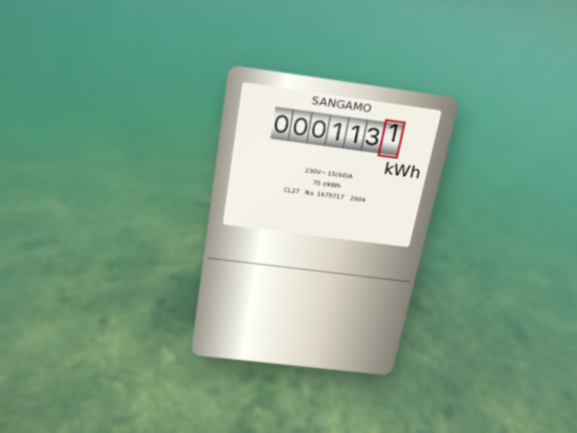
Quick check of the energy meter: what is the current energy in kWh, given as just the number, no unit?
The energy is 113.1
